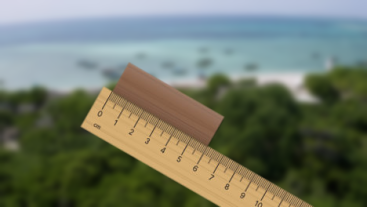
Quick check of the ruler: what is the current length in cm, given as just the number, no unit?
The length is 6
